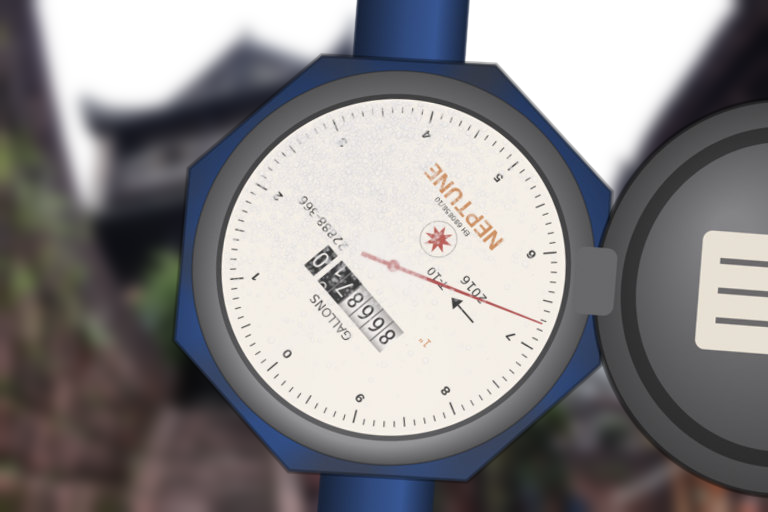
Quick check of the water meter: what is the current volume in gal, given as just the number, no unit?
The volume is 8668706.7
